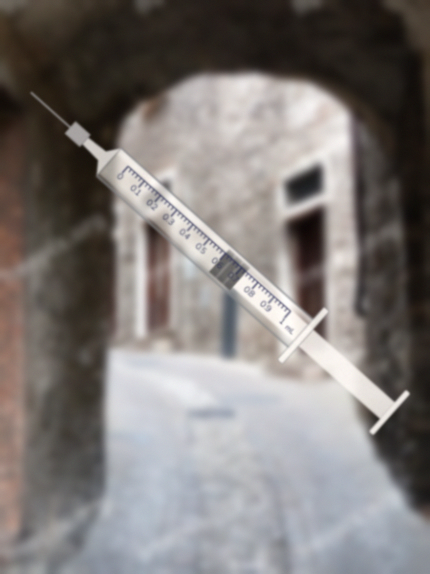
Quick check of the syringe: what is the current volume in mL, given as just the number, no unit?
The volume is 0.6
